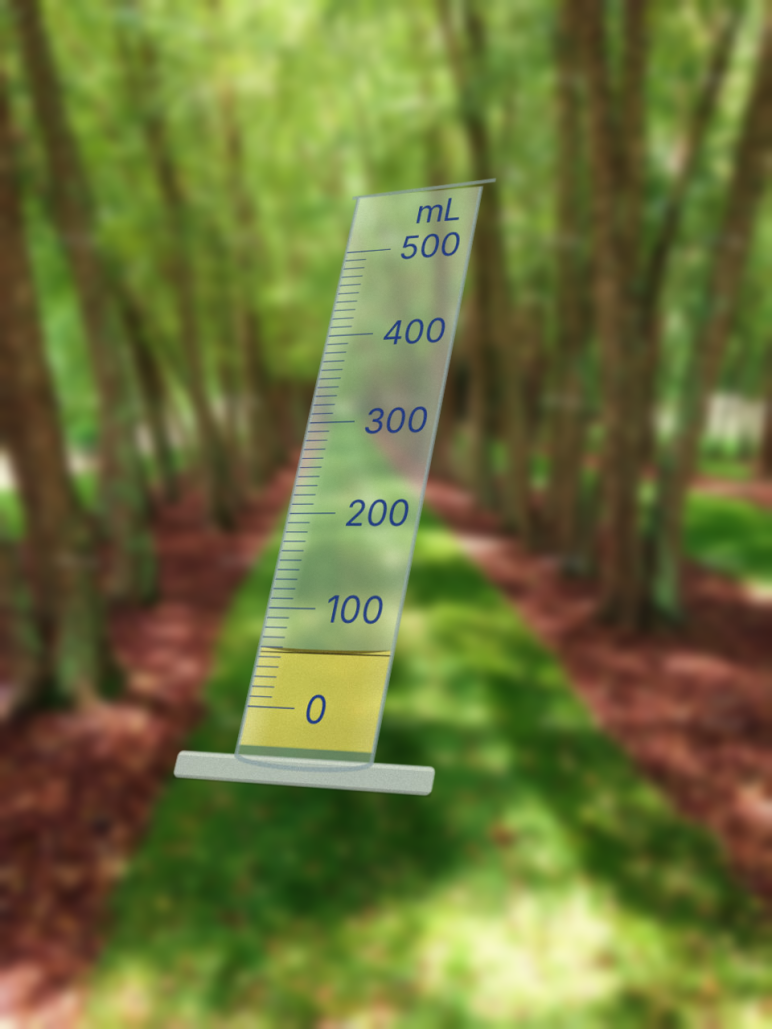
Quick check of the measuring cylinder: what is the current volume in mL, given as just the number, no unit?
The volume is 55
